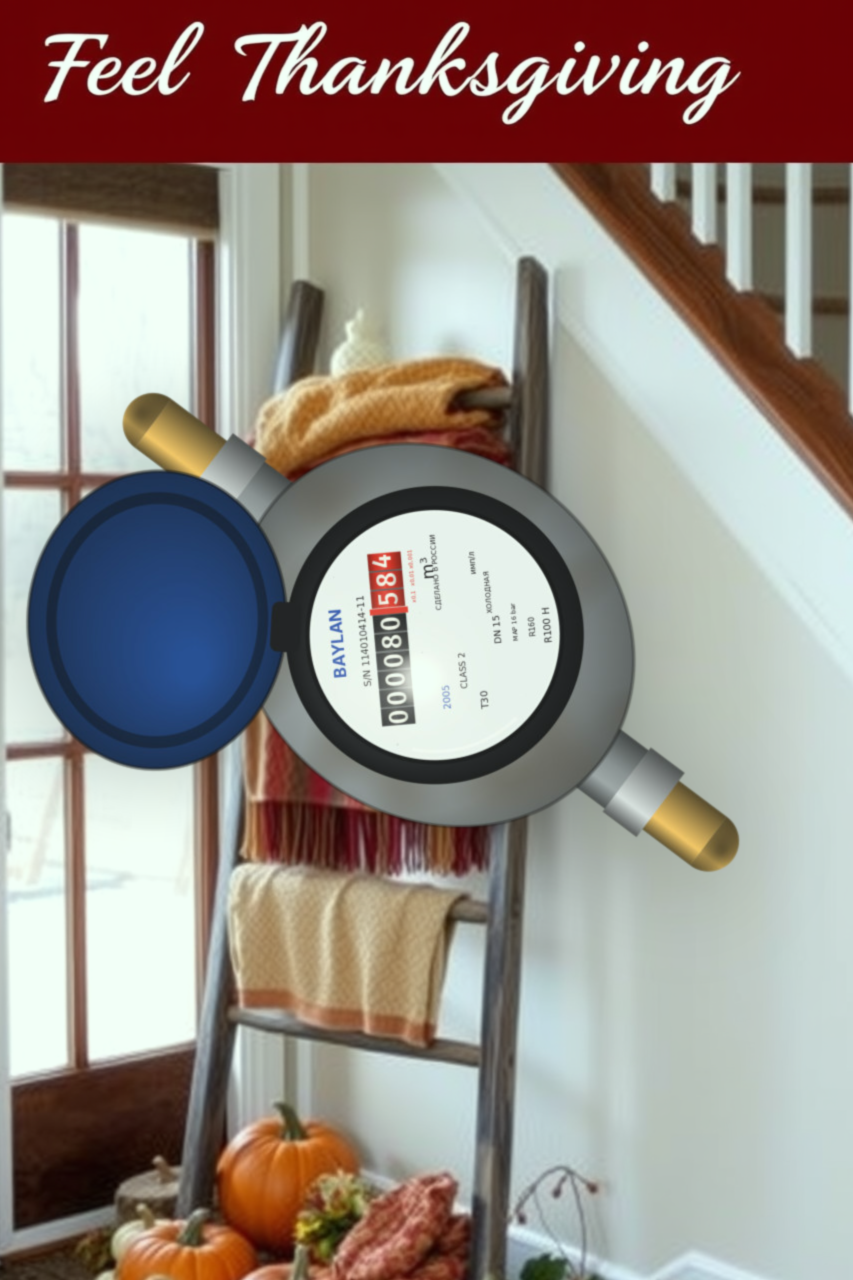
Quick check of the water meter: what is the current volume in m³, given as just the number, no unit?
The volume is 80.584
